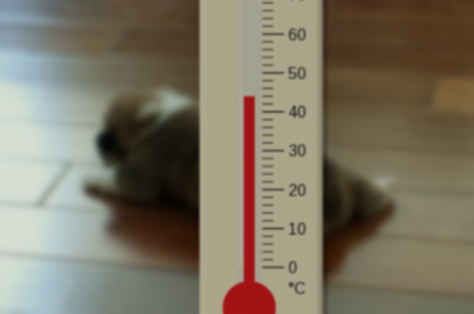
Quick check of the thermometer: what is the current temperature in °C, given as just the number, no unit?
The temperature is 44
